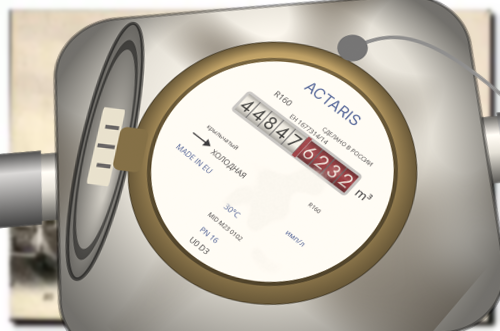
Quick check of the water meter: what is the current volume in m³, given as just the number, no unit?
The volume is 44847.6232
